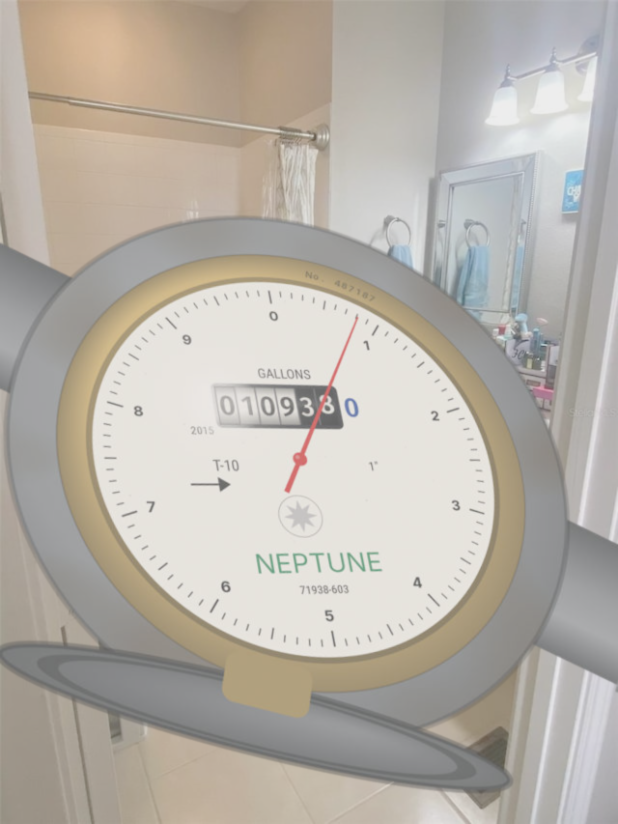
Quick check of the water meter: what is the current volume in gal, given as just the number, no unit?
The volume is 109380.8
